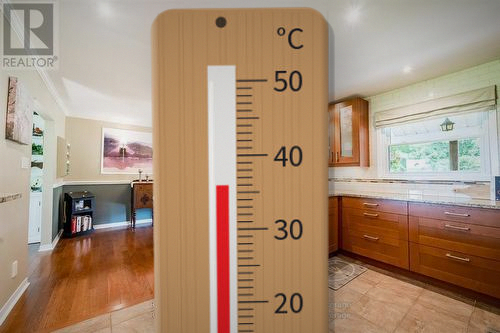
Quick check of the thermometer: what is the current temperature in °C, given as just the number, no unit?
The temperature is 36
